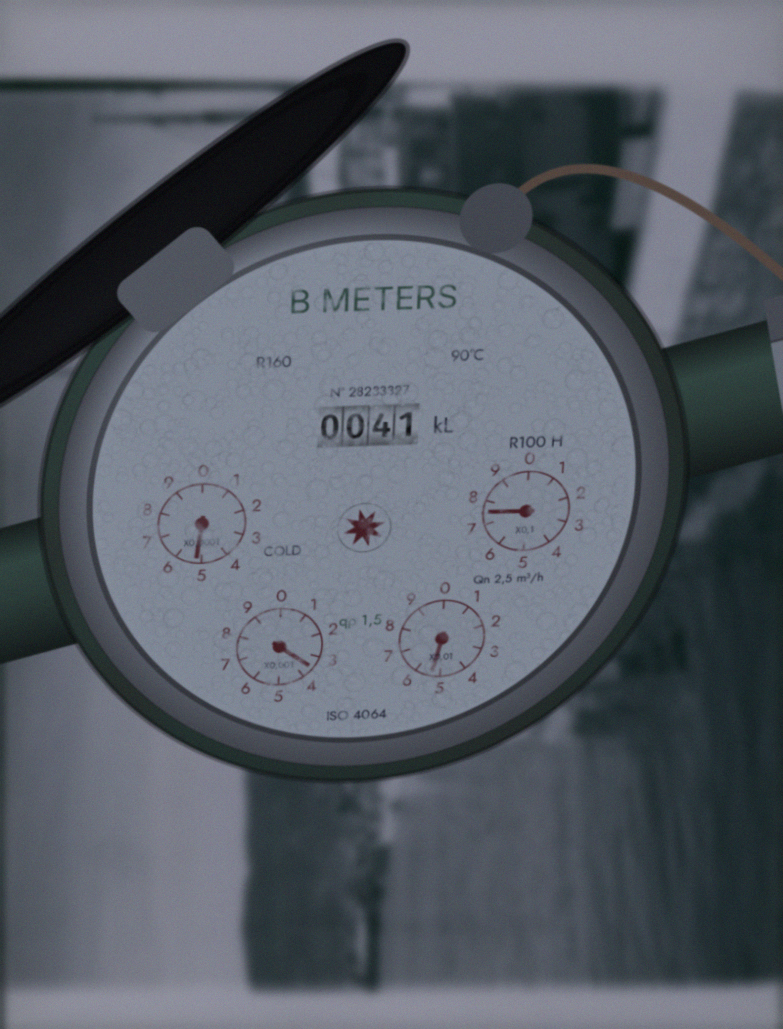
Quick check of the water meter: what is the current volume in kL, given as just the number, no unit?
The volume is 41.7535
